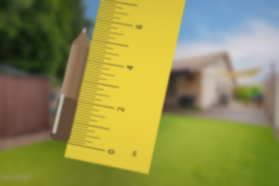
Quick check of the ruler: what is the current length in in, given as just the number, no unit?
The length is 5.5
